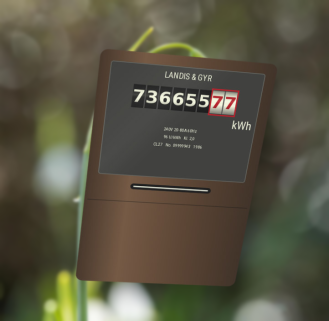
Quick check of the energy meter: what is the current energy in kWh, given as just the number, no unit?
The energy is 736655.77
